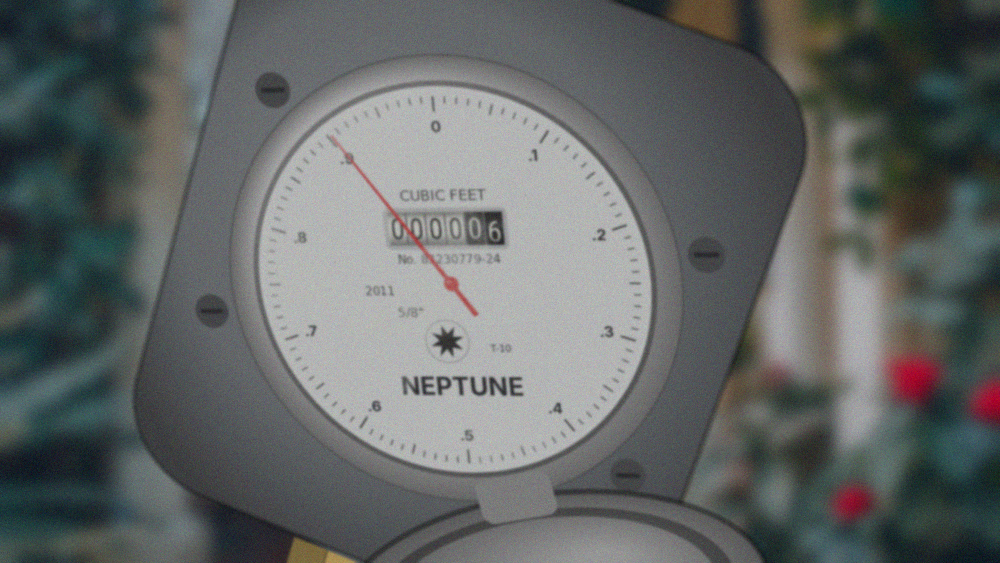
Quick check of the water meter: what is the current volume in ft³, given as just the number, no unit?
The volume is 5.90
